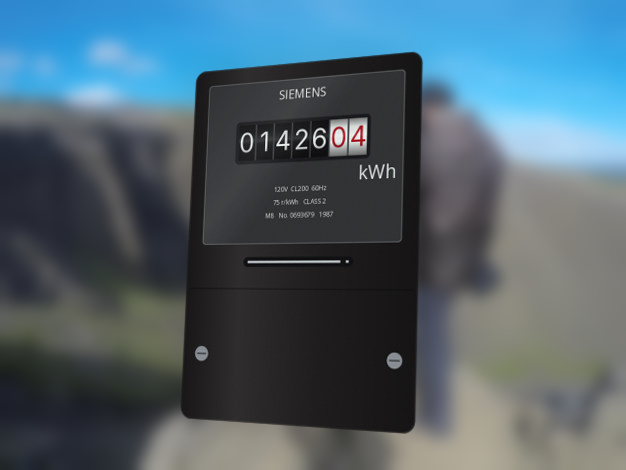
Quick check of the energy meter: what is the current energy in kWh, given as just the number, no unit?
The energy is 1426.04
